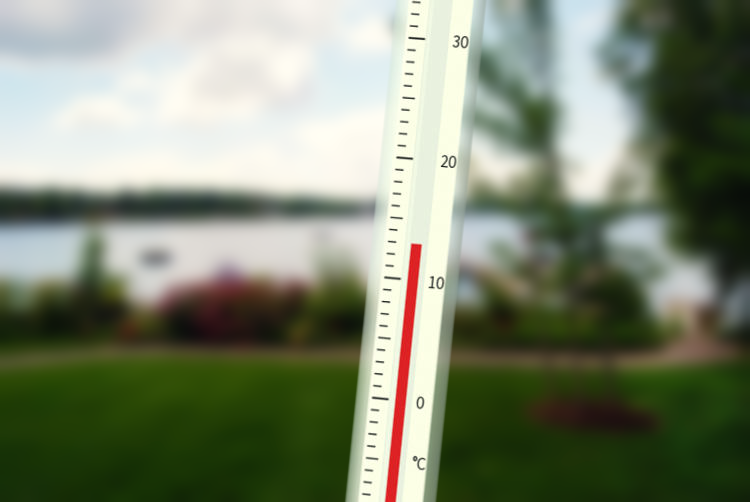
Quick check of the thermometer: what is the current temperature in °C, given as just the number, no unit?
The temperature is 13
